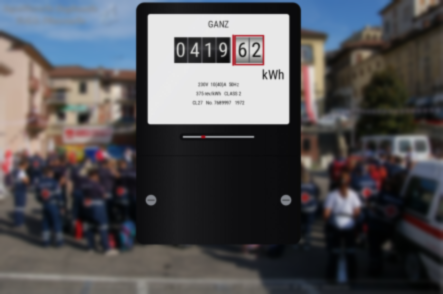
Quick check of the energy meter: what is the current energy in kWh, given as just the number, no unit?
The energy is 419.62
